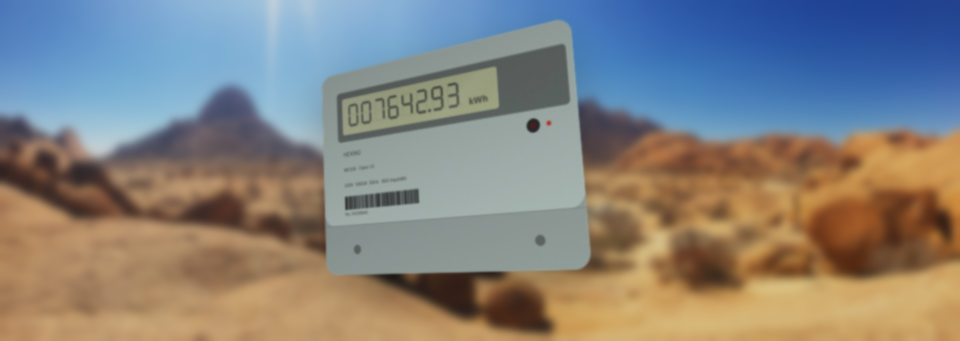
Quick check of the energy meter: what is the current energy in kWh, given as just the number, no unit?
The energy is 7642.93
